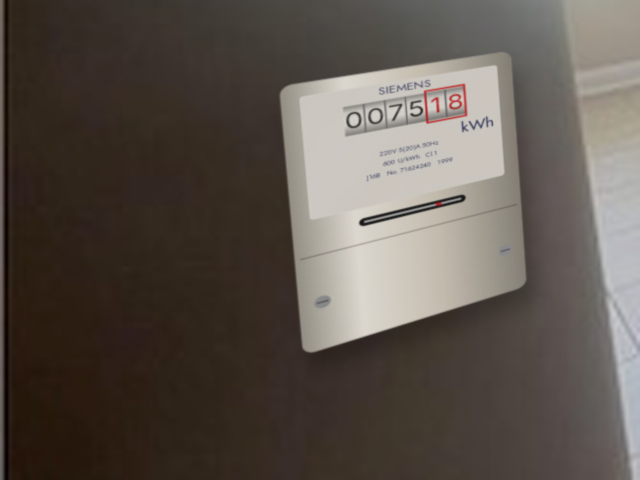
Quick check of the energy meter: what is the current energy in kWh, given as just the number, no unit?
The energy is 75.18
